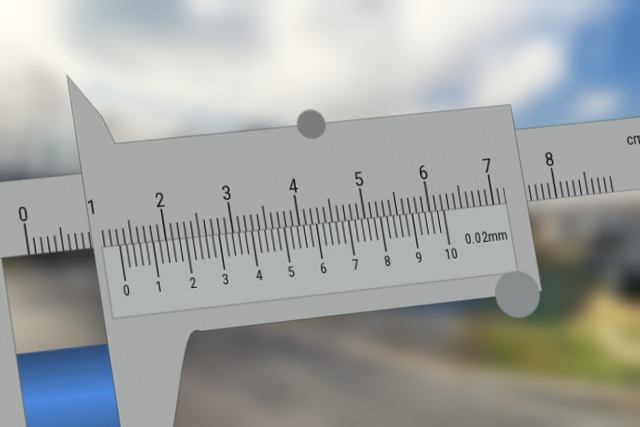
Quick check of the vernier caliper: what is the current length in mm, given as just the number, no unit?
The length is 13.2
